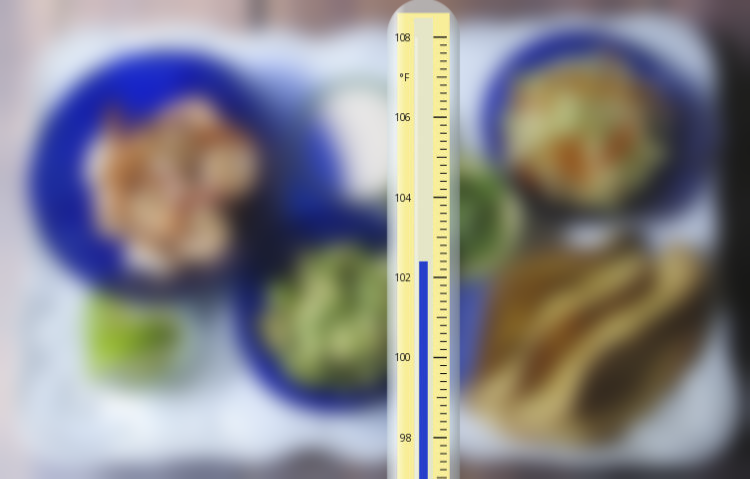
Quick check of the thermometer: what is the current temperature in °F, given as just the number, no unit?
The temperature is 102.4
